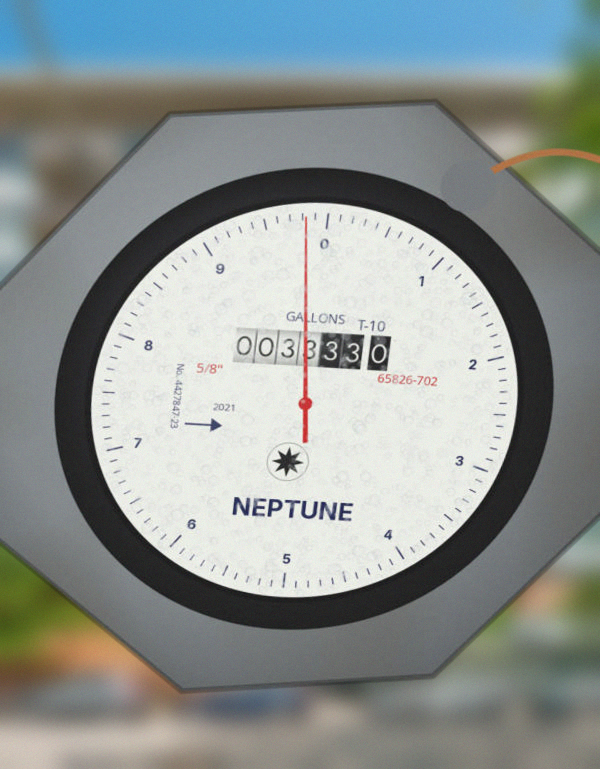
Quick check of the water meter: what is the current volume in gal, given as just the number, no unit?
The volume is 33329.8
